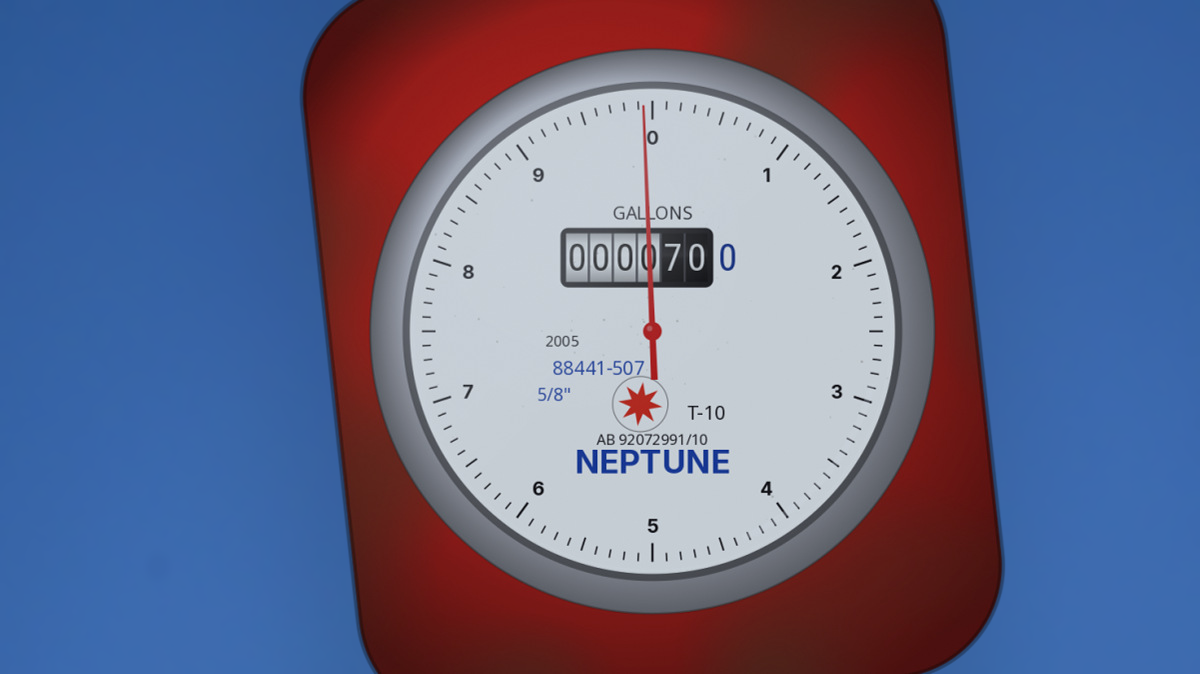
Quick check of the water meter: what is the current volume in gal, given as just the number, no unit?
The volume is 699.9
